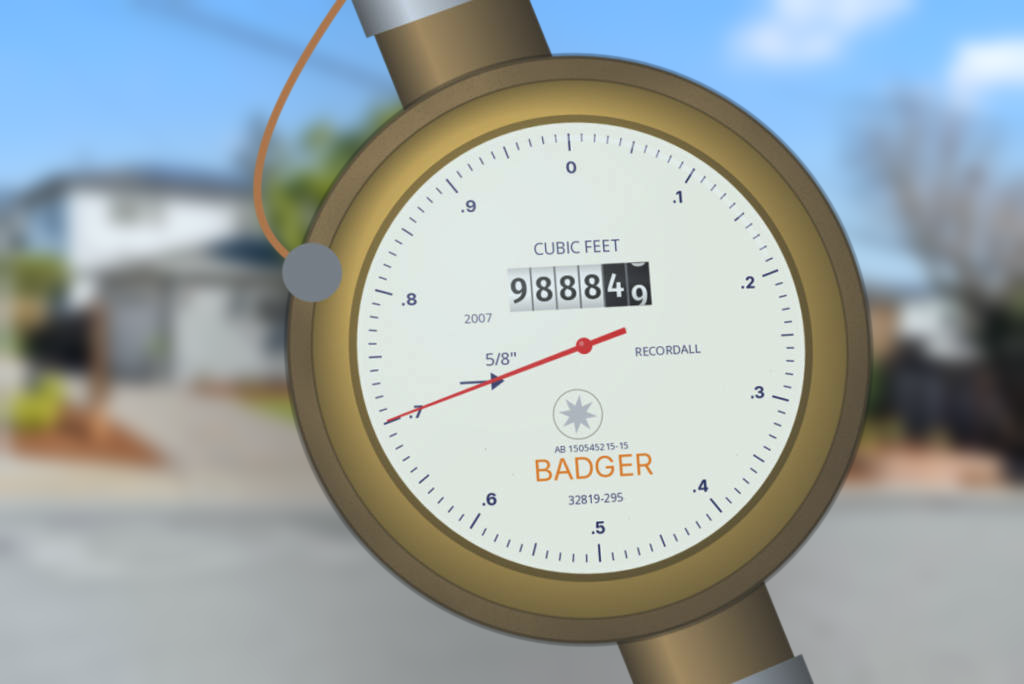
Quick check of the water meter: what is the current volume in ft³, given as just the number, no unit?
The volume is 988848.70
